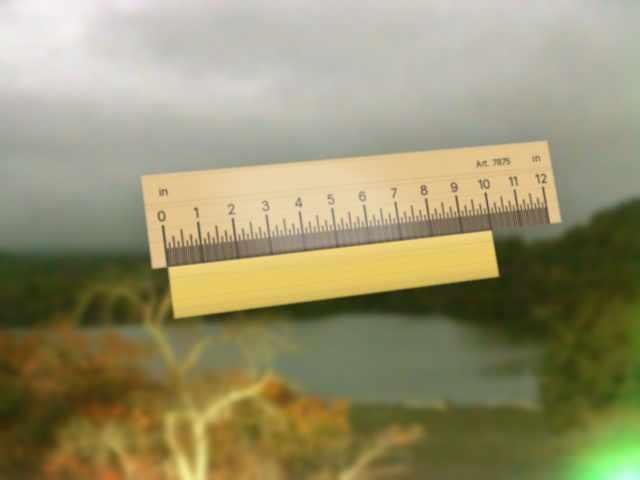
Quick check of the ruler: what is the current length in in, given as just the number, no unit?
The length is 10
